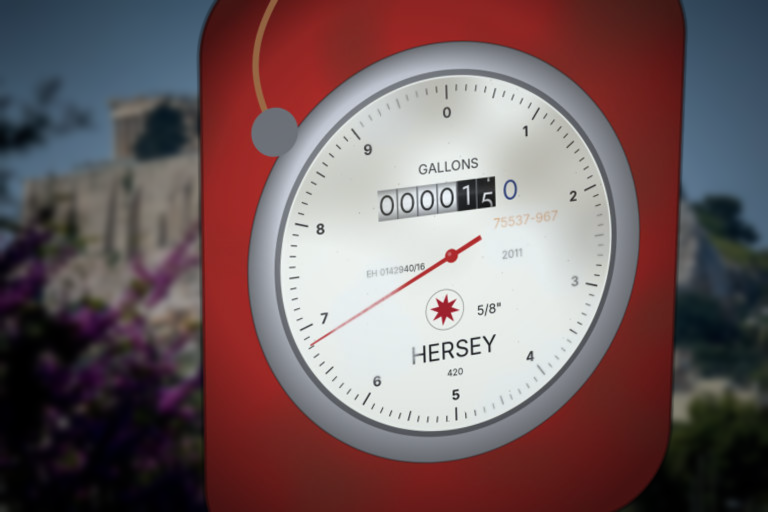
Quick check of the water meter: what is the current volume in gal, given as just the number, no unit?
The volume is 146.8
